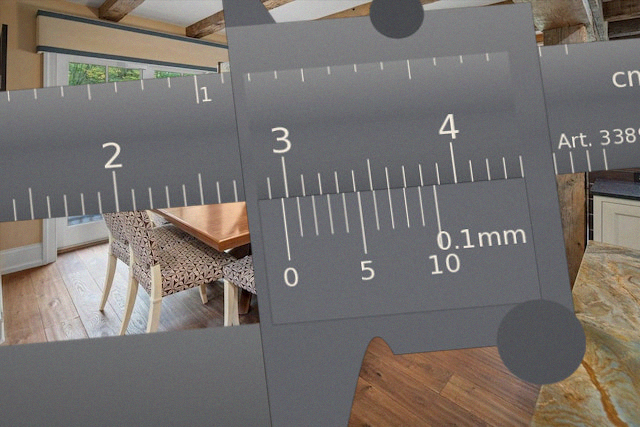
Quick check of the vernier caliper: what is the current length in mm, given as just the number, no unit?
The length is 29.7
